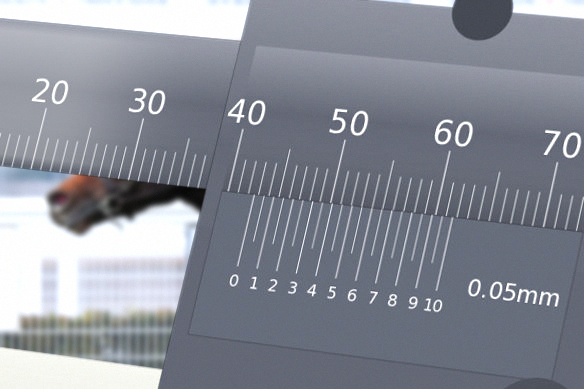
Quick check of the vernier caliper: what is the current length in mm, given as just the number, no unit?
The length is 42.6
